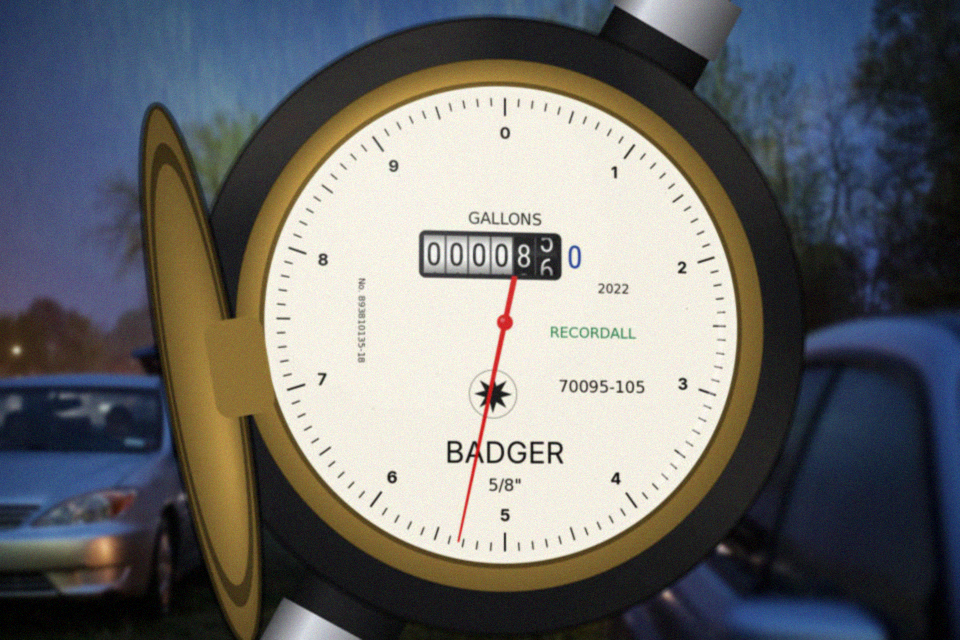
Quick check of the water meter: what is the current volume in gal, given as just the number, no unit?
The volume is 855.3
